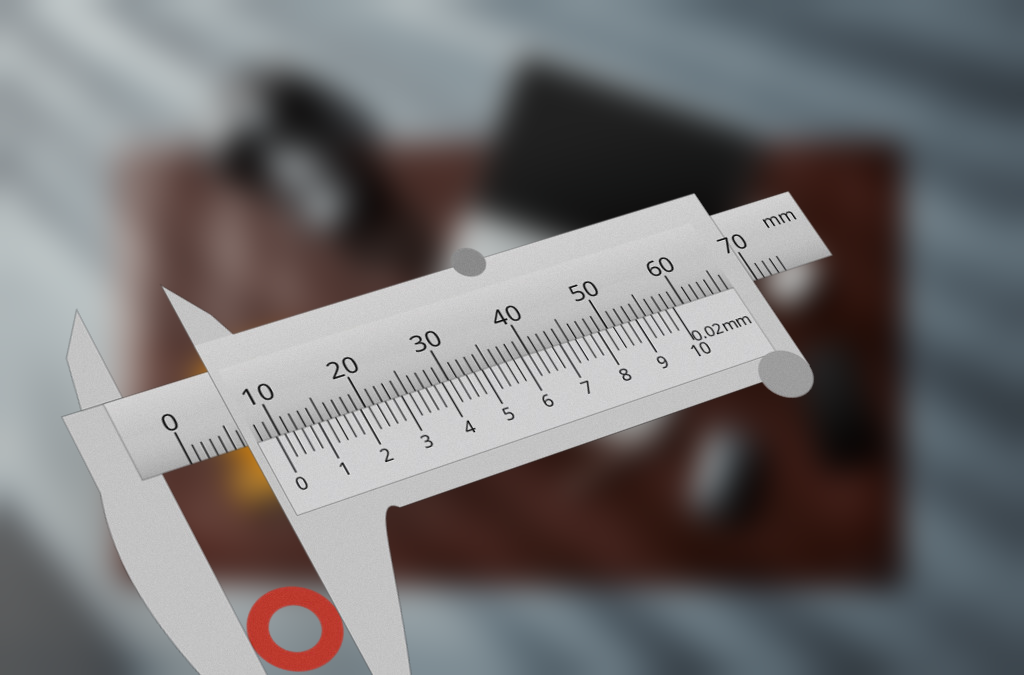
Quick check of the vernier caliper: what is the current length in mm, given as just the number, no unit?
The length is 9.6
